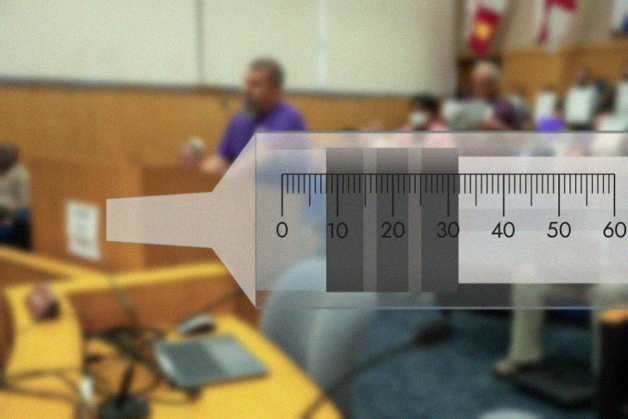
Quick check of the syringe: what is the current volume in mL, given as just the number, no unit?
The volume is 8
